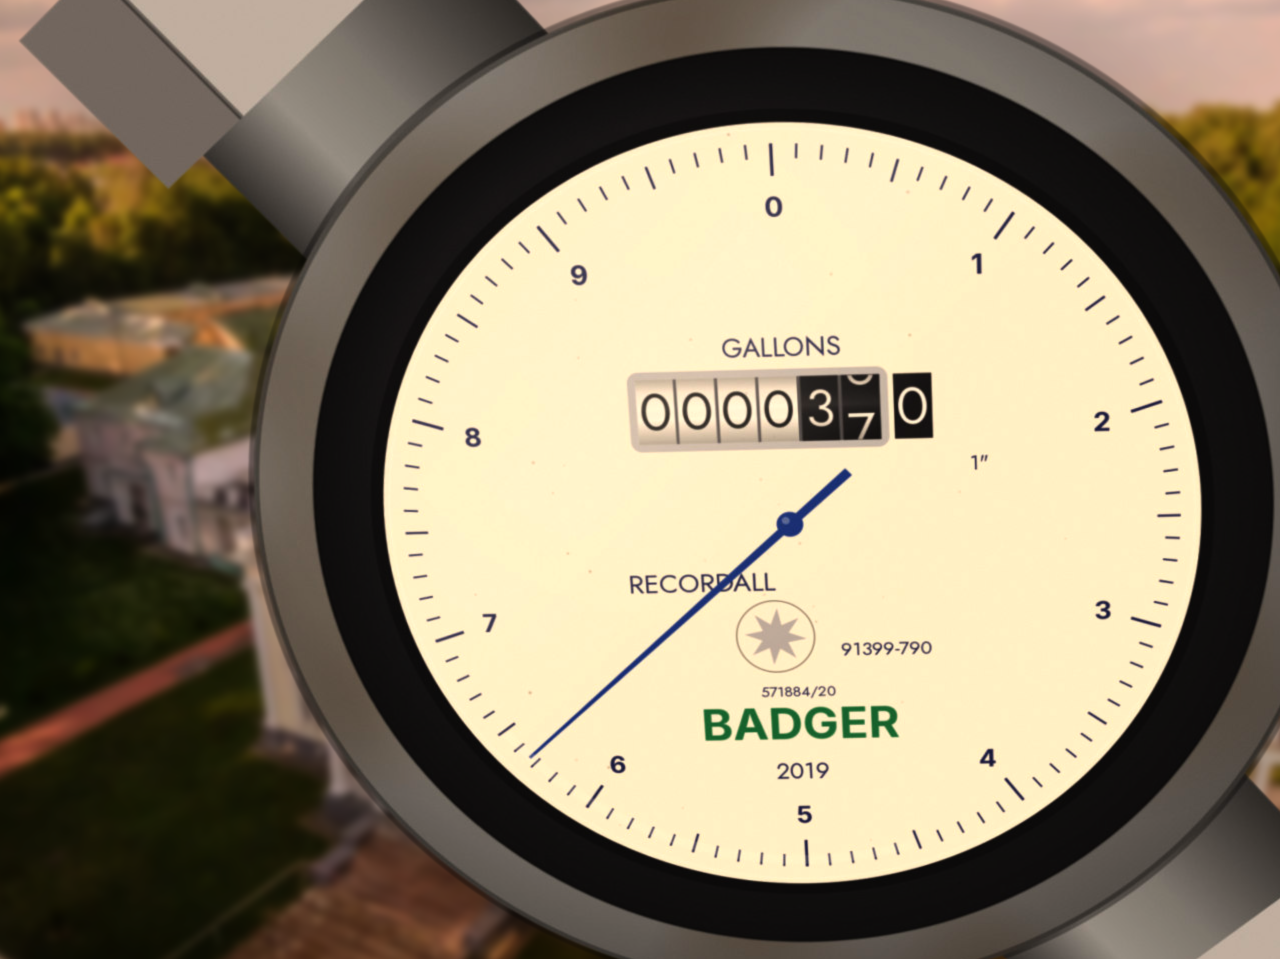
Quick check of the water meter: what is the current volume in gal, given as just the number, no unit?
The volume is 366.3
